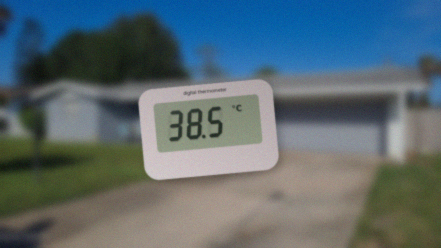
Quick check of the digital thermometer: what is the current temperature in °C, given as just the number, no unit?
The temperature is 38.5
